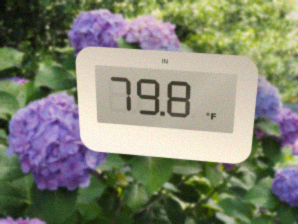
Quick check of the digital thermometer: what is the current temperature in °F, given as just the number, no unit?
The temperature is 79.8
